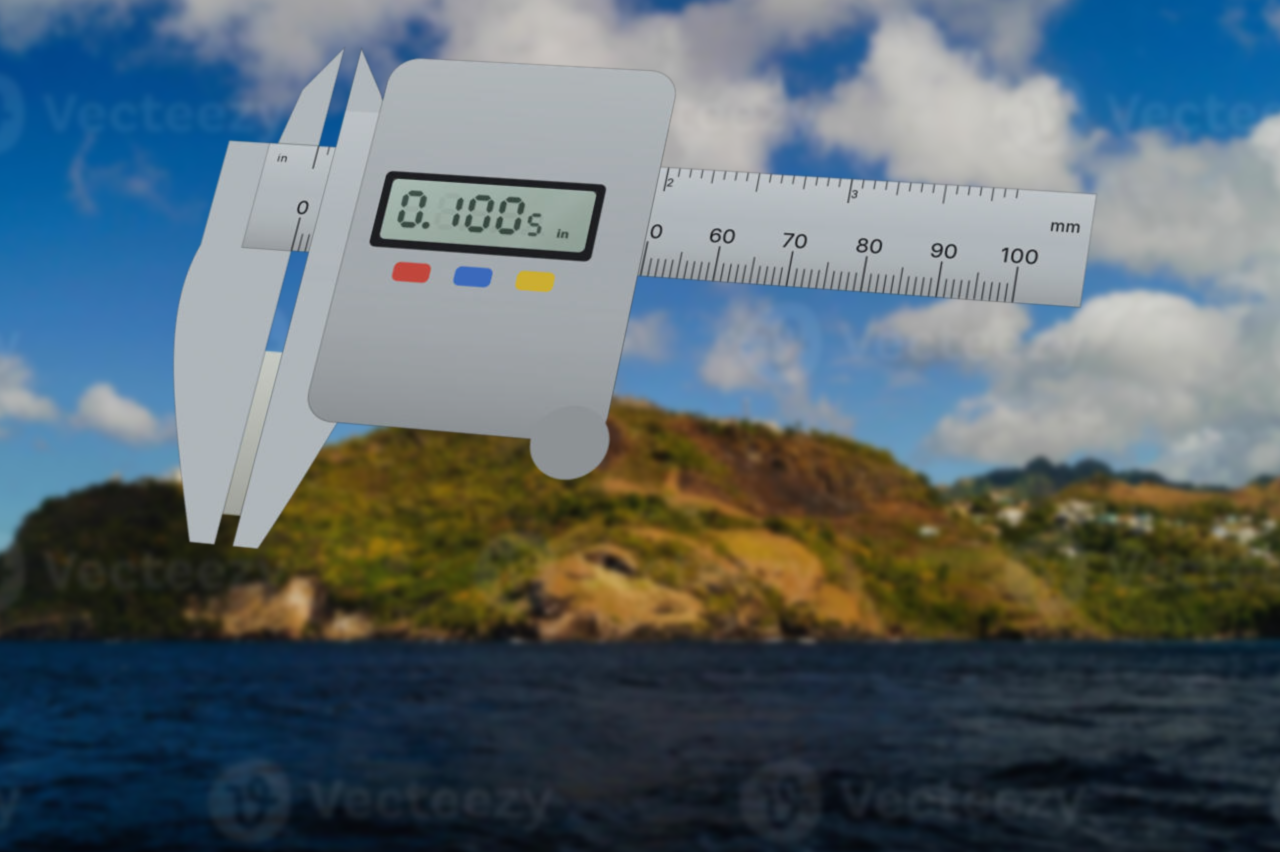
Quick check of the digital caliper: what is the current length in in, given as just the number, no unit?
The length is 0.1005
